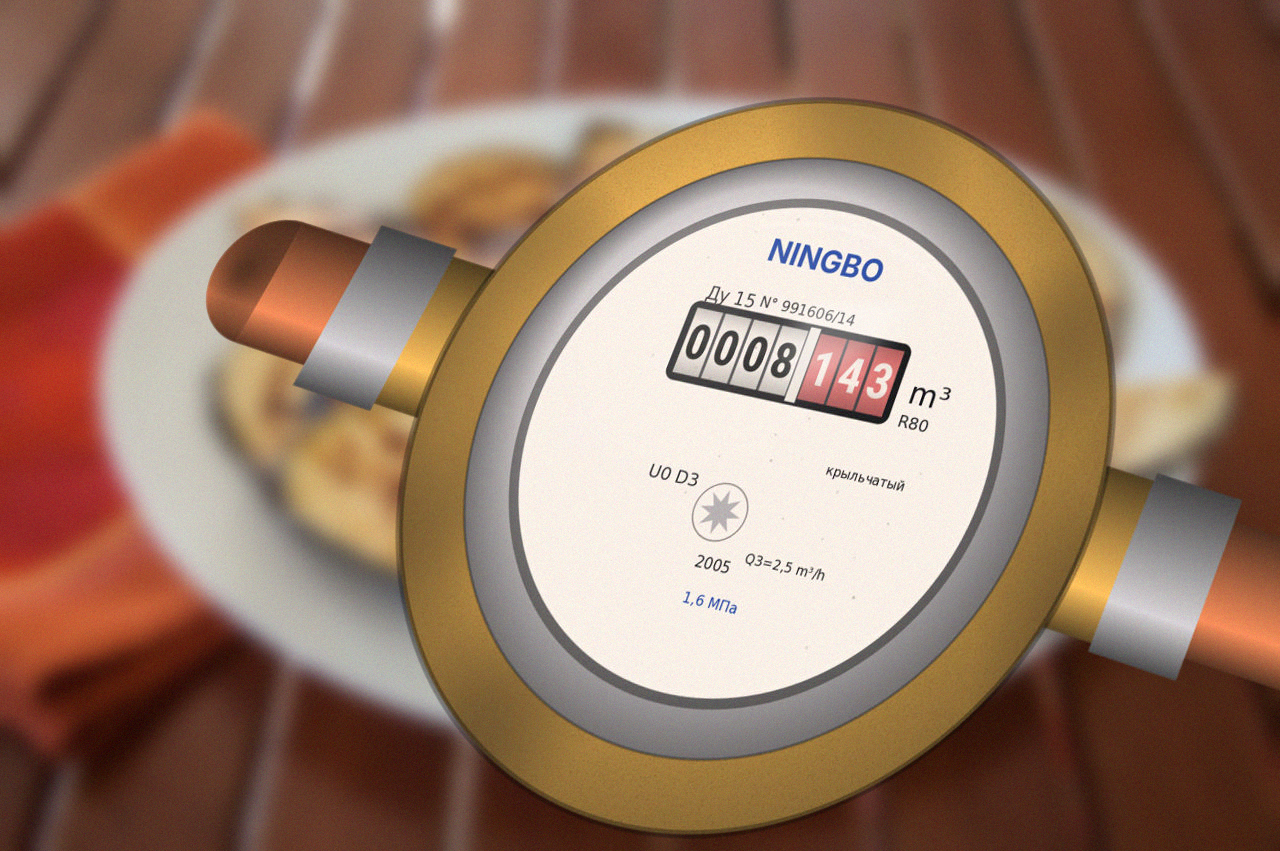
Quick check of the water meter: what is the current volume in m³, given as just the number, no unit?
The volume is 8.143
